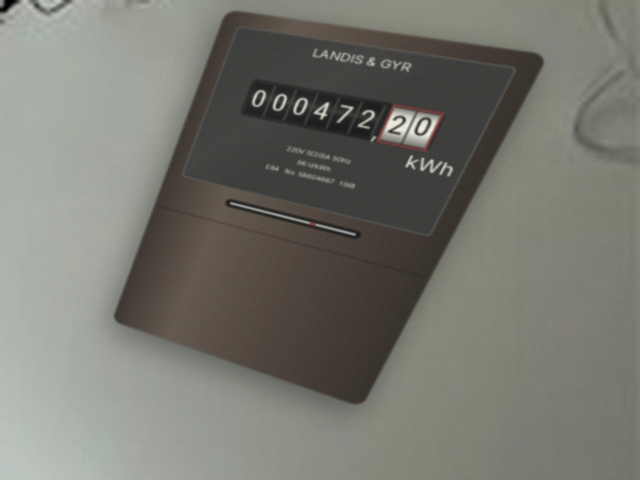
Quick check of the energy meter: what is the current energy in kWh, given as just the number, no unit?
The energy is 472.20
